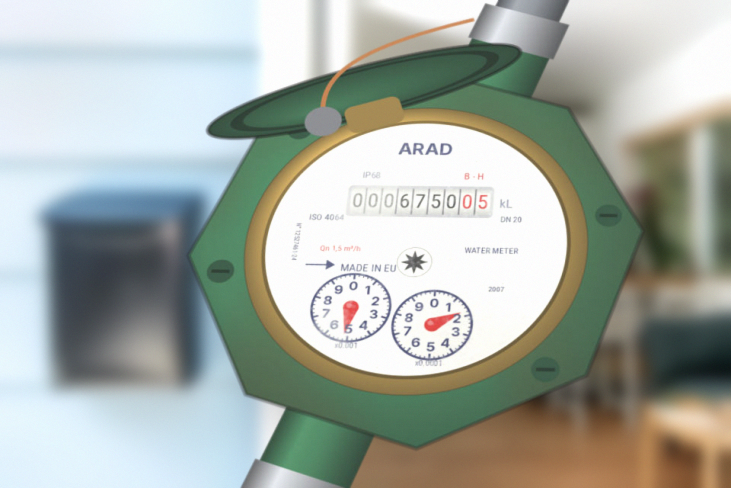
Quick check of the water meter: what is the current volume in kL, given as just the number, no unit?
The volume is 6750.0551
